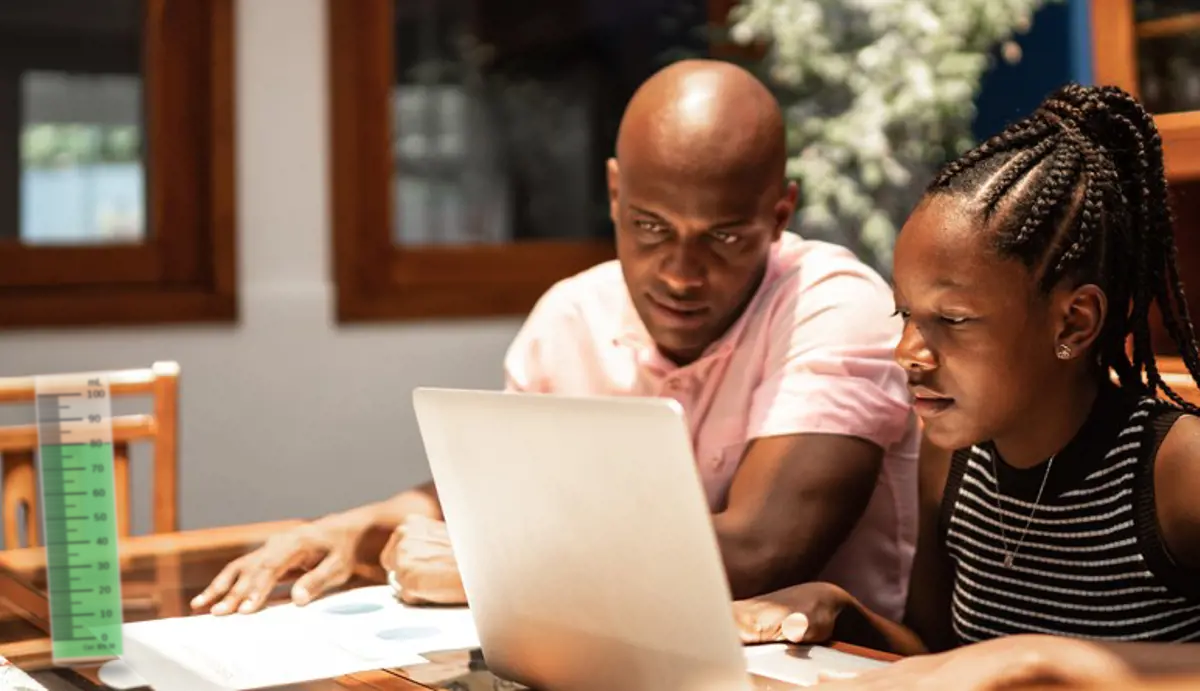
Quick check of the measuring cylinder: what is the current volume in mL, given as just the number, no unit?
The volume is 80
